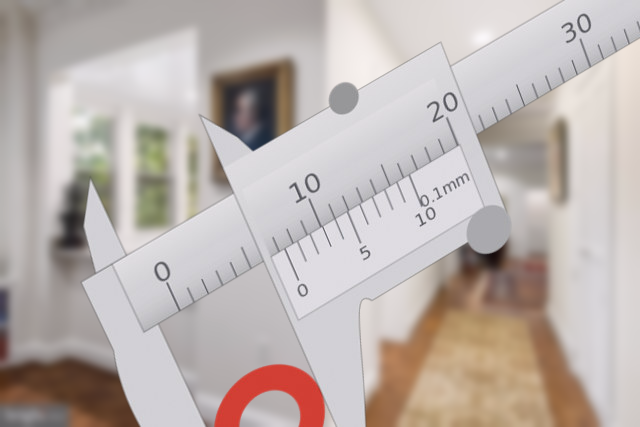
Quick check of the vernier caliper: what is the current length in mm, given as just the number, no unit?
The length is 7.4
